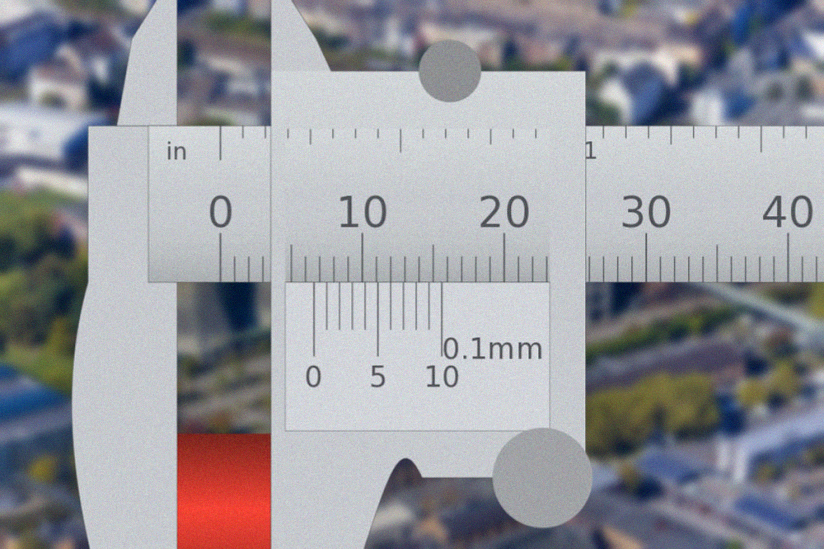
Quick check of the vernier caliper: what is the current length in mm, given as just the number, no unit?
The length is 6.6
